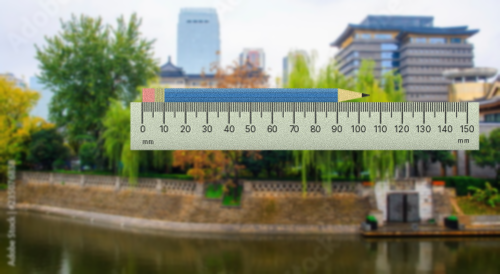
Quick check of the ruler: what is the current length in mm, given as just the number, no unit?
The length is 105
